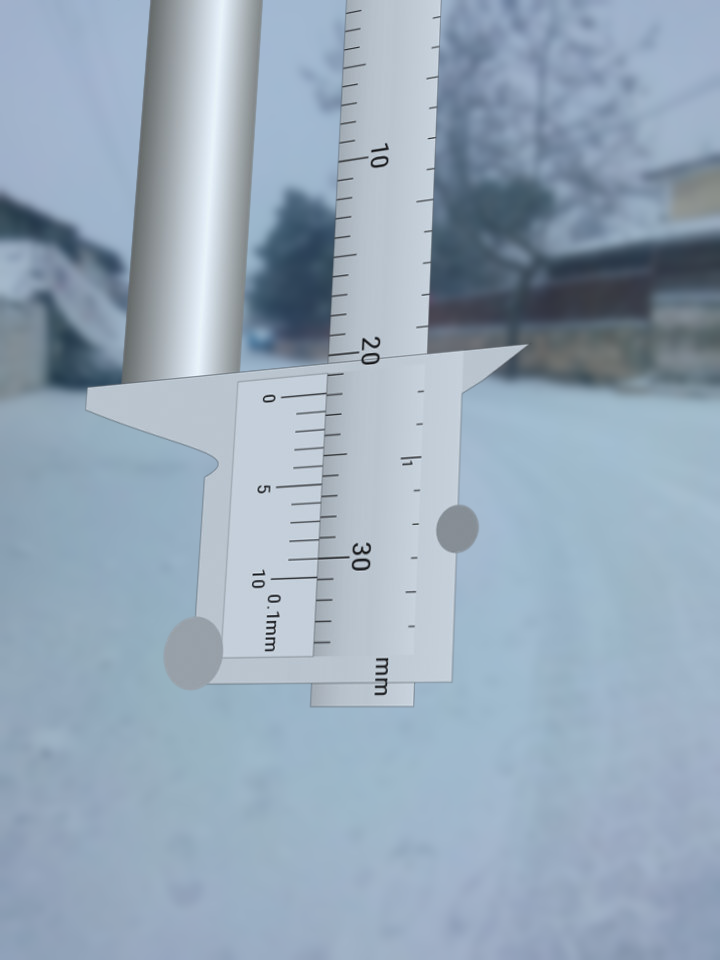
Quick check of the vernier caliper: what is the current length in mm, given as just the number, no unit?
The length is 21.9
